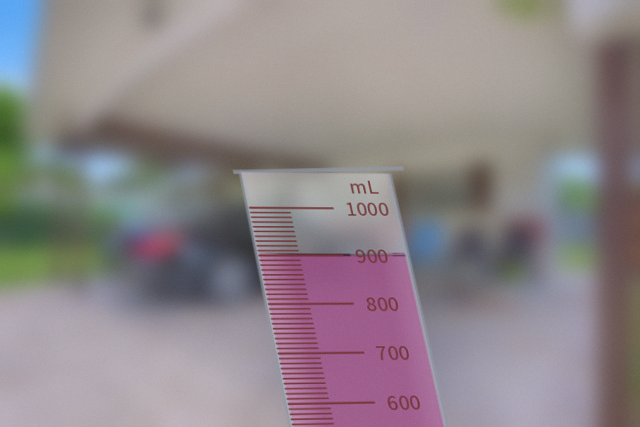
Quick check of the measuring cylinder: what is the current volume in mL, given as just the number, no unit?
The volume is 900
